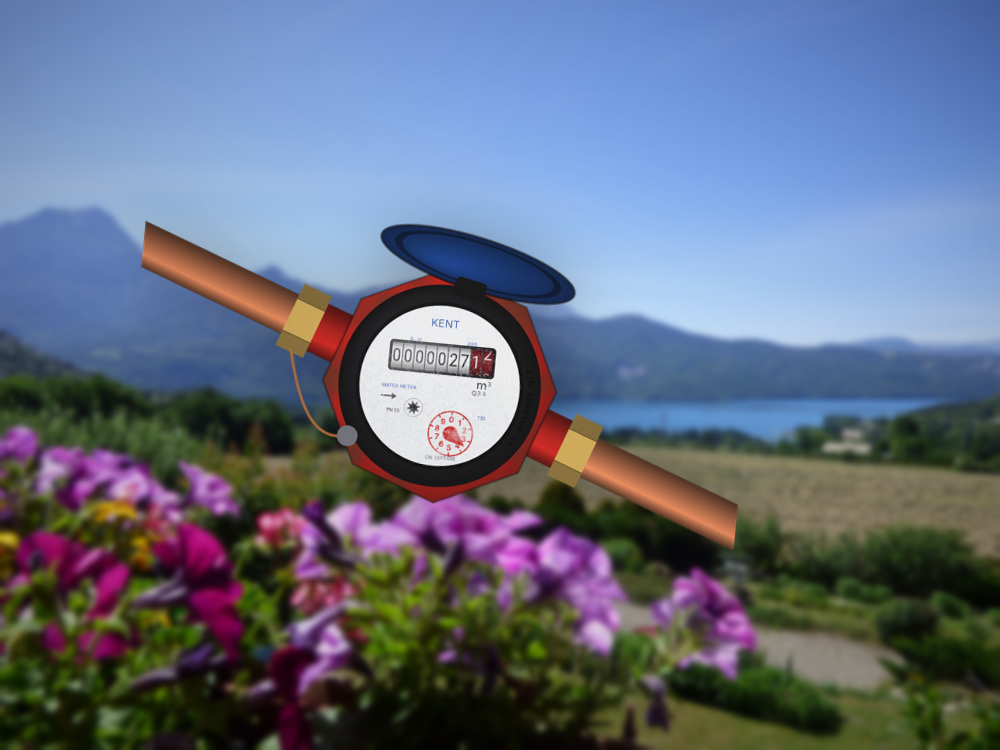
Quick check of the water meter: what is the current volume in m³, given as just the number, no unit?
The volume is 27.123
